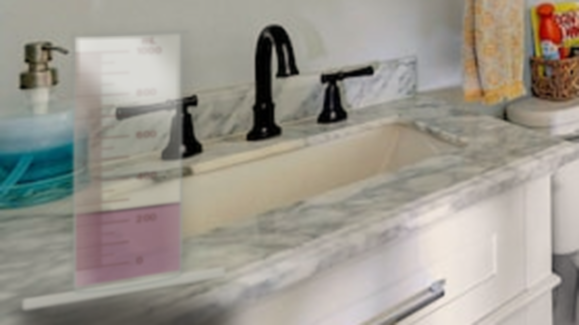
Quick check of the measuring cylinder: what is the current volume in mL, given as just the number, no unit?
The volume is 250
